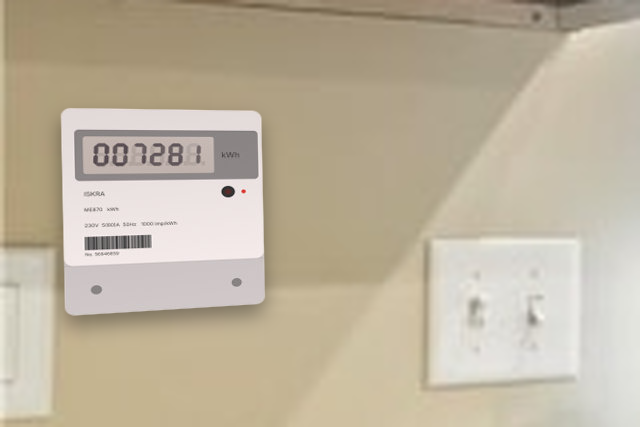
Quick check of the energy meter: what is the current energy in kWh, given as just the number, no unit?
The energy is 7281
